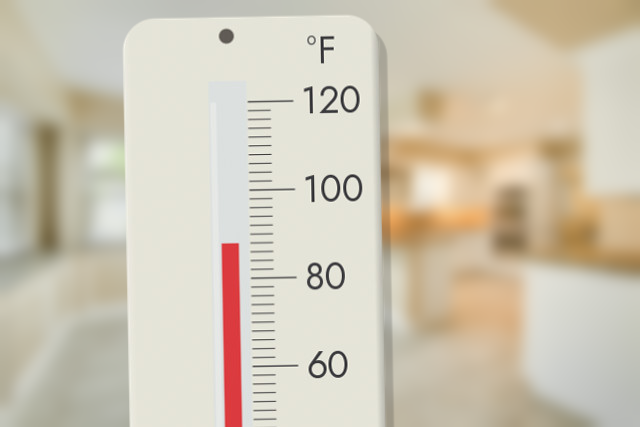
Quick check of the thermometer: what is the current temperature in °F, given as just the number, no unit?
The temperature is 88
